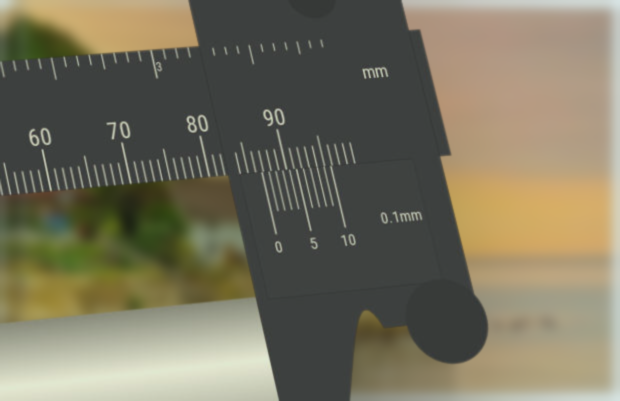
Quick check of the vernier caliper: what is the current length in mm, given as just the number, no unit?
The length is 86.8
